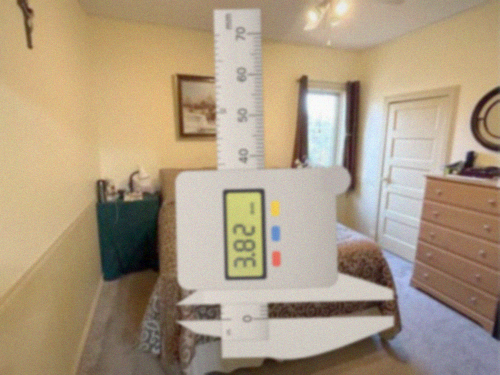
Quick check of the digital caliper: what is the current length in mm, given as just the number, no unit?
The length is 3.82
